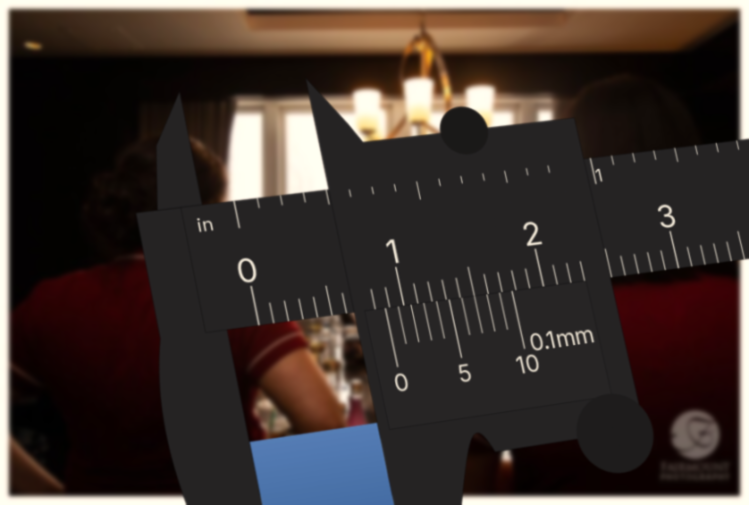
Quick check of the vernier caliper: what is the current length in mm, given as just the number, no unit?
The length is 8.7
